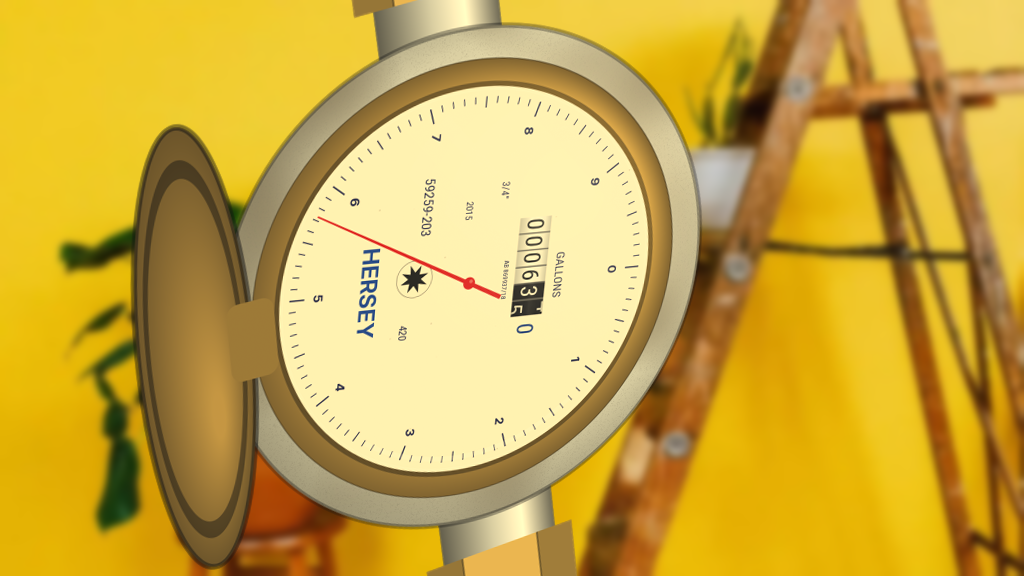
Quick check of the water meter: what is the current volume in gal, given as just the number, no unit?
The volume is 6345.7
